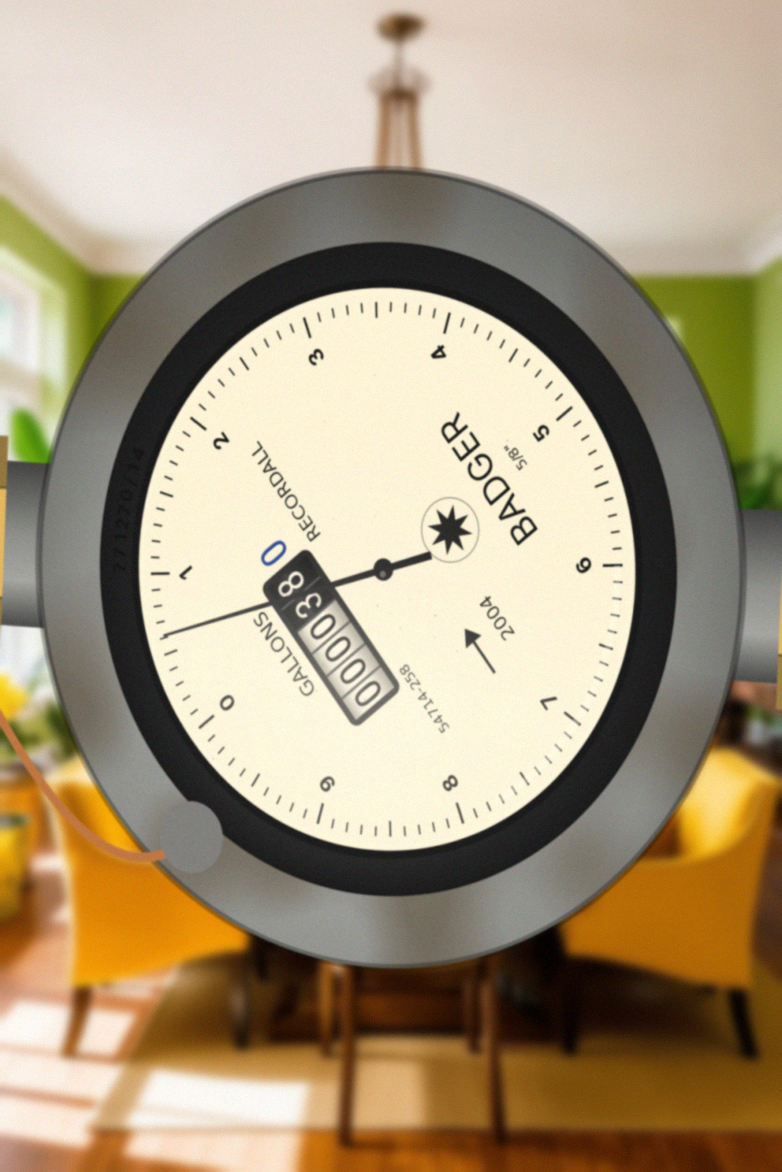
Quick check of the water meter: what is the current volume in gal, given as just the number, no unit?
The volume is 380.6
